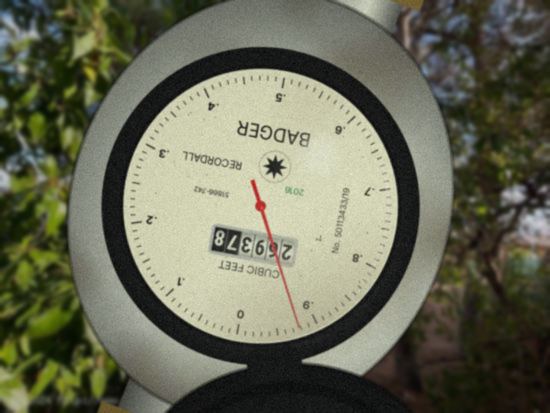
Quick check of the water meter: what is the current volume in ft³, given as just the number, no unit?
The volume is 269377.92
